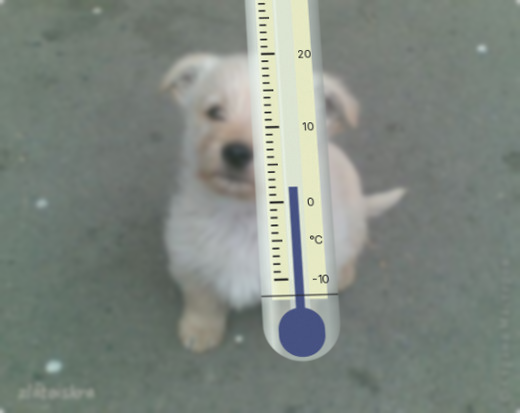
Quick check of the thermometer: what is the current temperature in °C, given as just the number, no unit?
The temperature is 2
